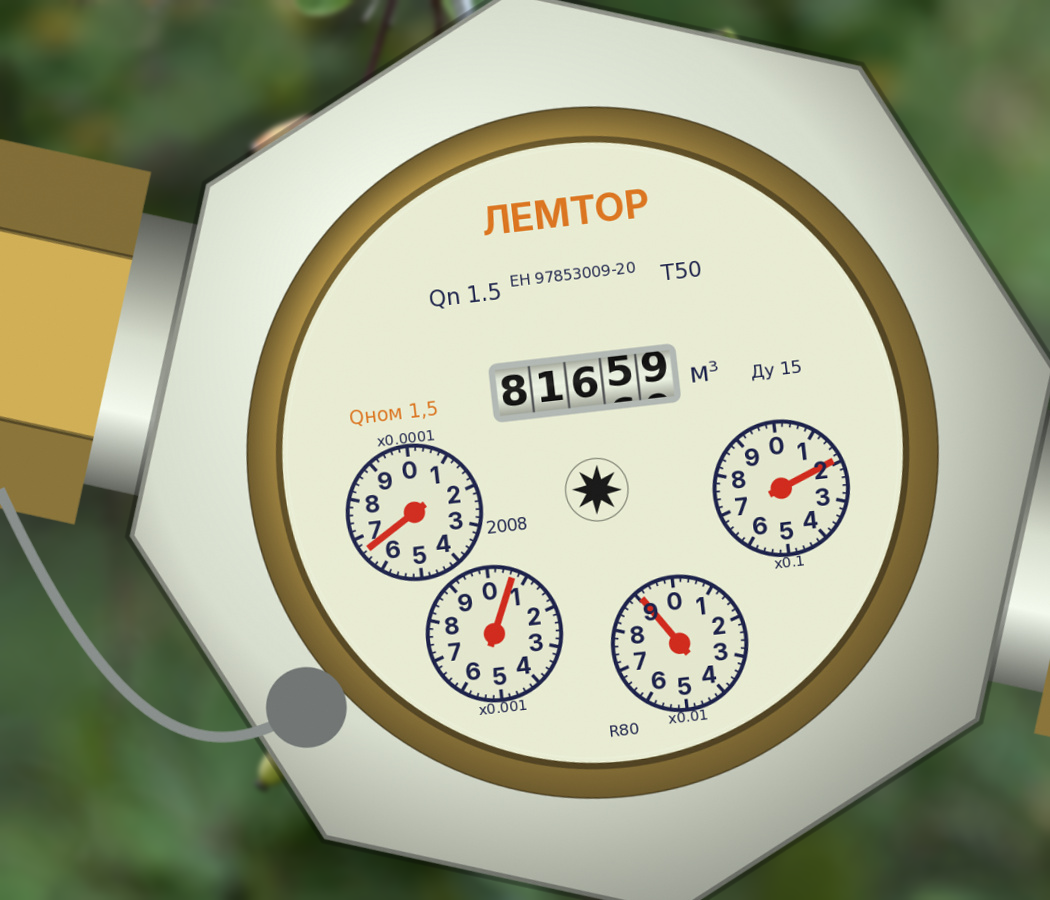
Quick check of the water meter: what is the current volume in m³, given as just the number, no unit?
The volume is 81659.1906
